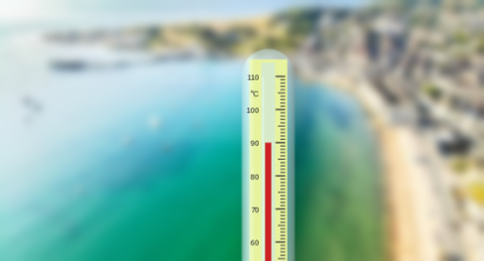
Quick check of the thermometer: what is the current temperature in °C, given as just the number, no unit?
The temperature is 90
